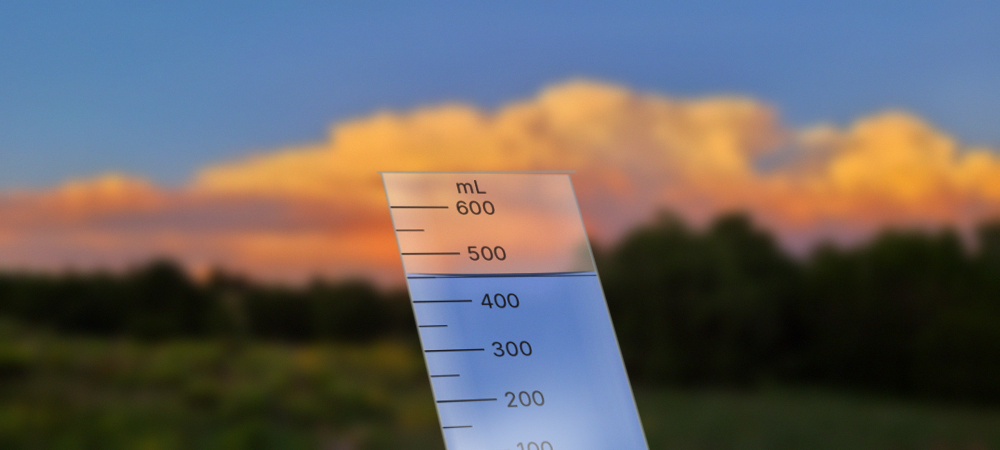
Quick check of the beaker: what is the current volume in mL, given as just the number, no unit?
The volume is 450
